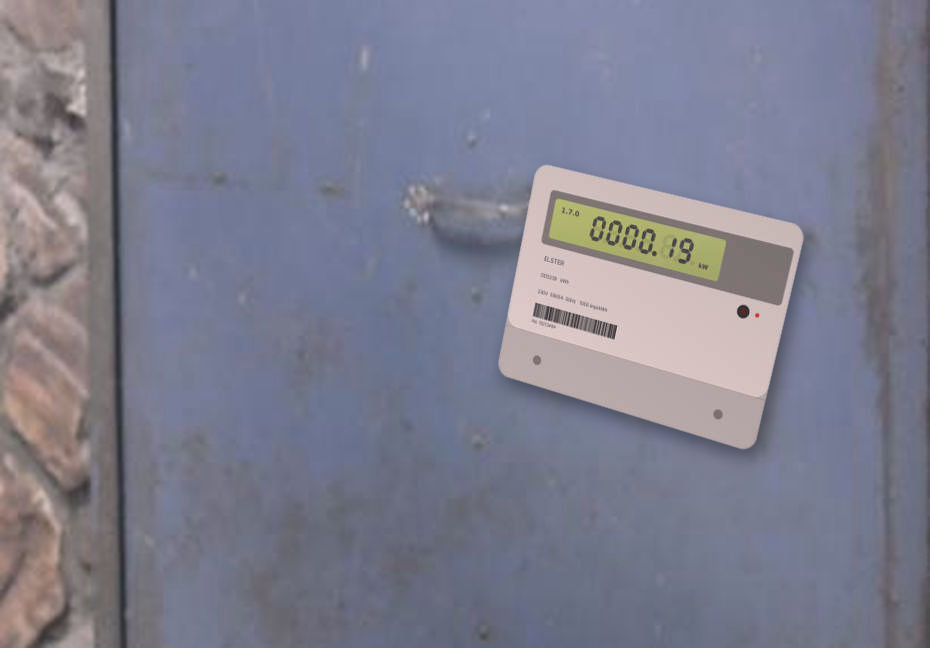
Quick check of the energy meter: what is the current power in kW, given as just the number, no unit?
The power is 0.19
